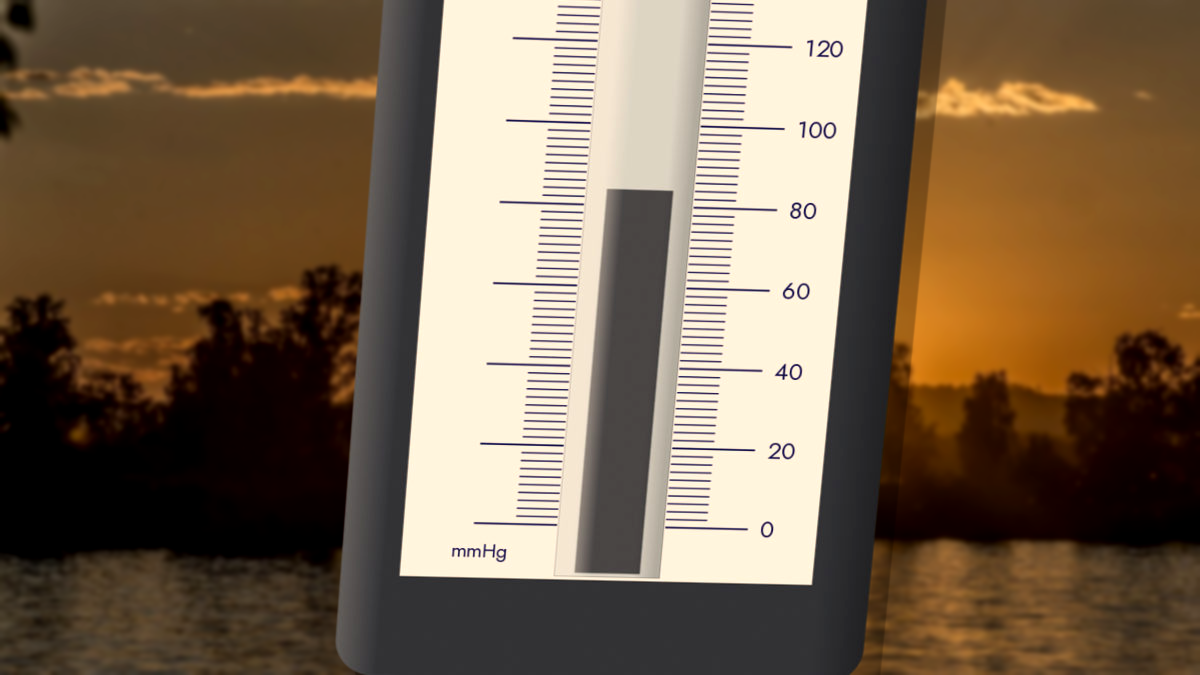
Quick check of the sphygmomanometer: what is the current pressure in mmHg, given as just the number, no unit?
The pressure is 84
